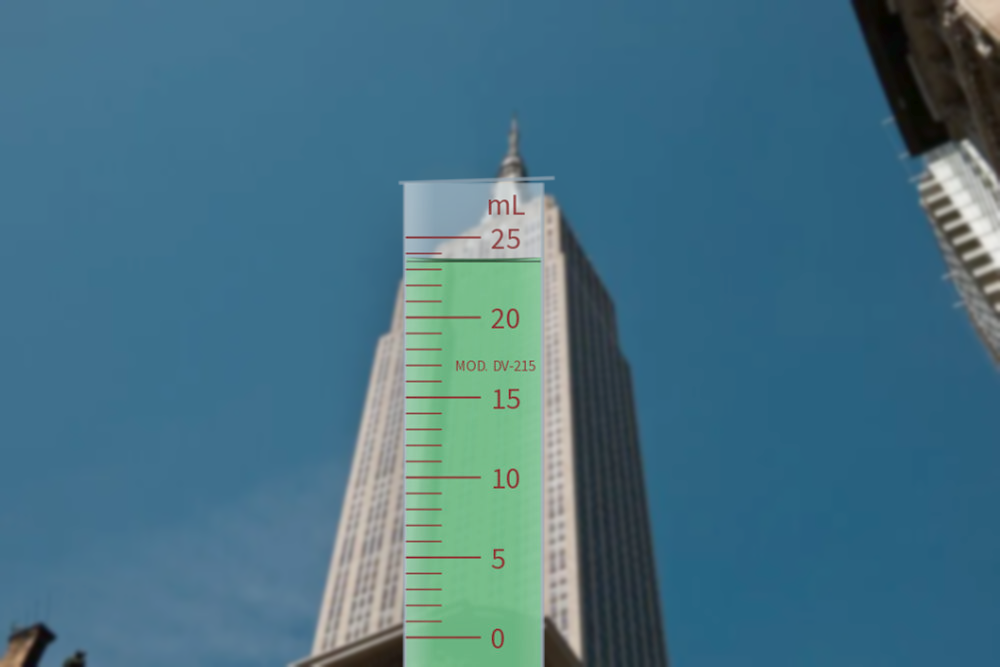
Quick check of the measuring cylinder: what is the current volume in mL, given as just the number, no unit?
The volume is 23.5
